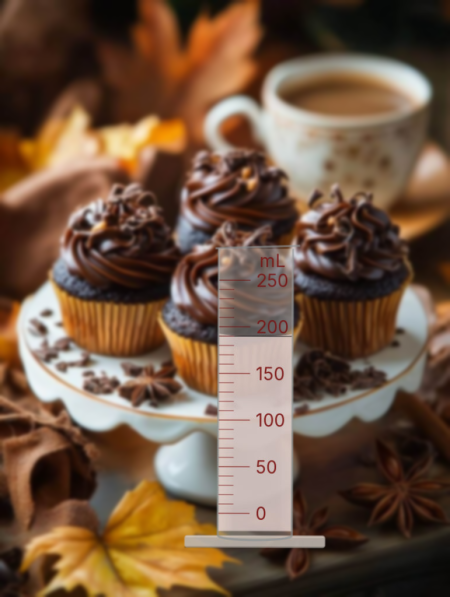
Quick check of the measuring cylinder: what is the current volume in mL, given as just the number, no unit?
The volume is 190
